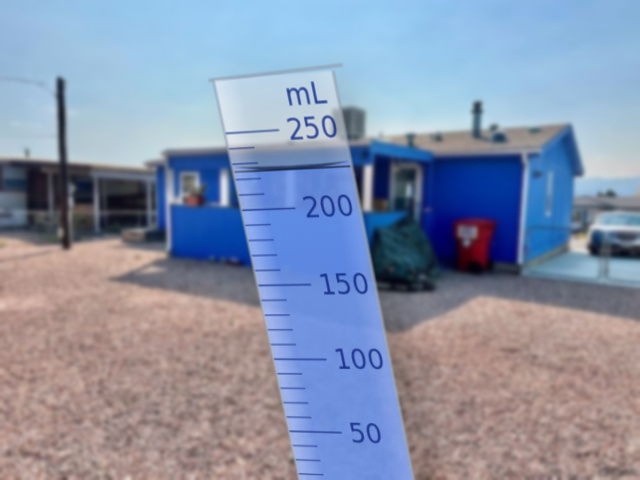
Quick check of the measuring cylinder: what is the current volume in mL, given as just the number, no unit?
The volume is 225
